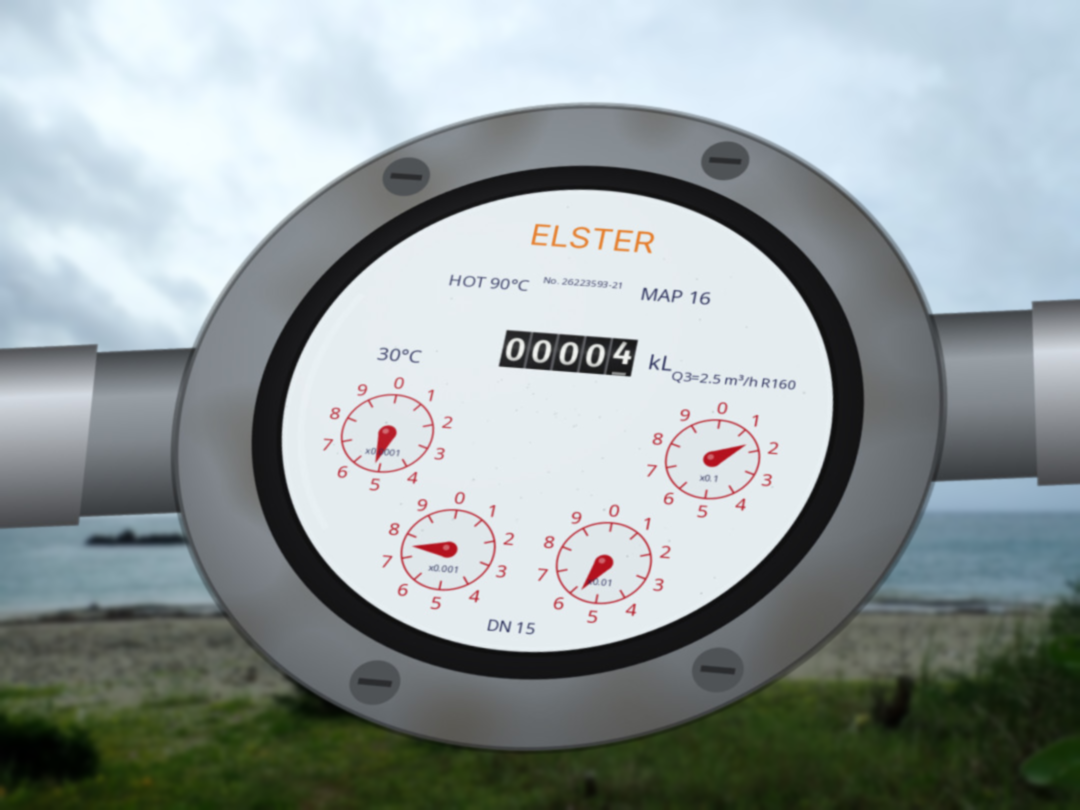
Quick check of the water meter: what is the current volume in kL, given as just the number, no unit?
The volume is 4.1575
